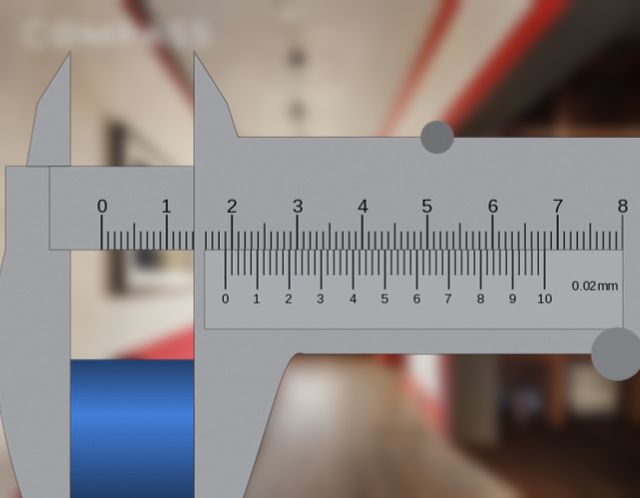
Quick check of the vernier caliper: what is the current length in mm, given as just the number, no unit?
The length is 19.0
